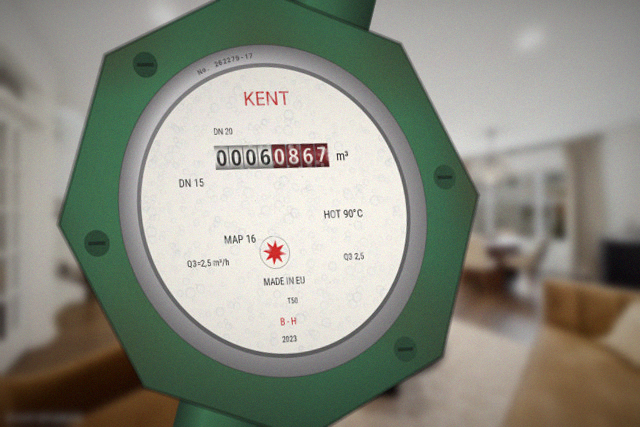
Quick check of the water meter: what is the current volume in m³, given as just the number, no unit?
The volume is 6.0867
